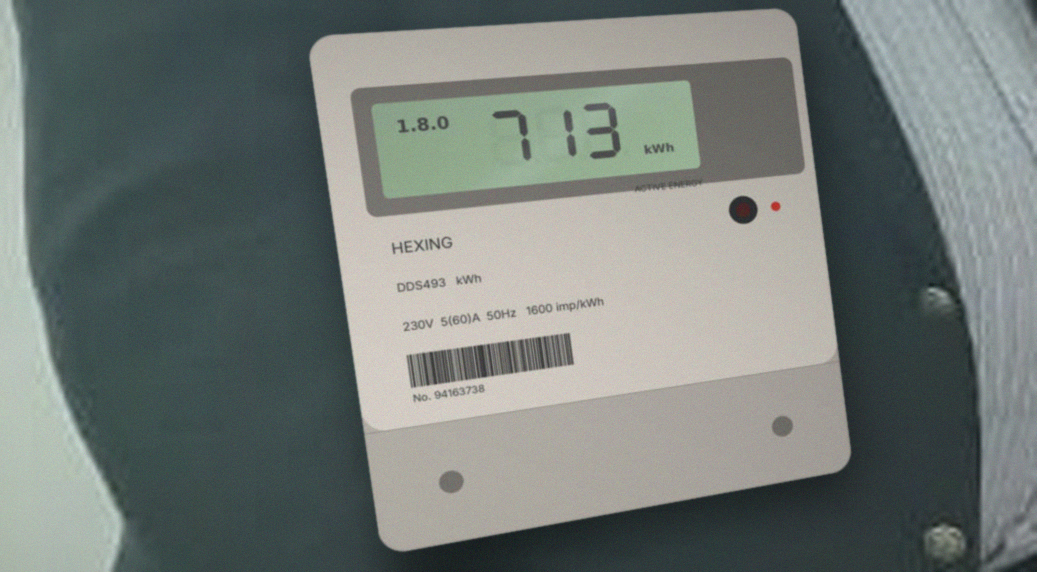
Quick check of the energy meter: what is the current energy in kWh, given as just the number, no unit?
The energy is 713
